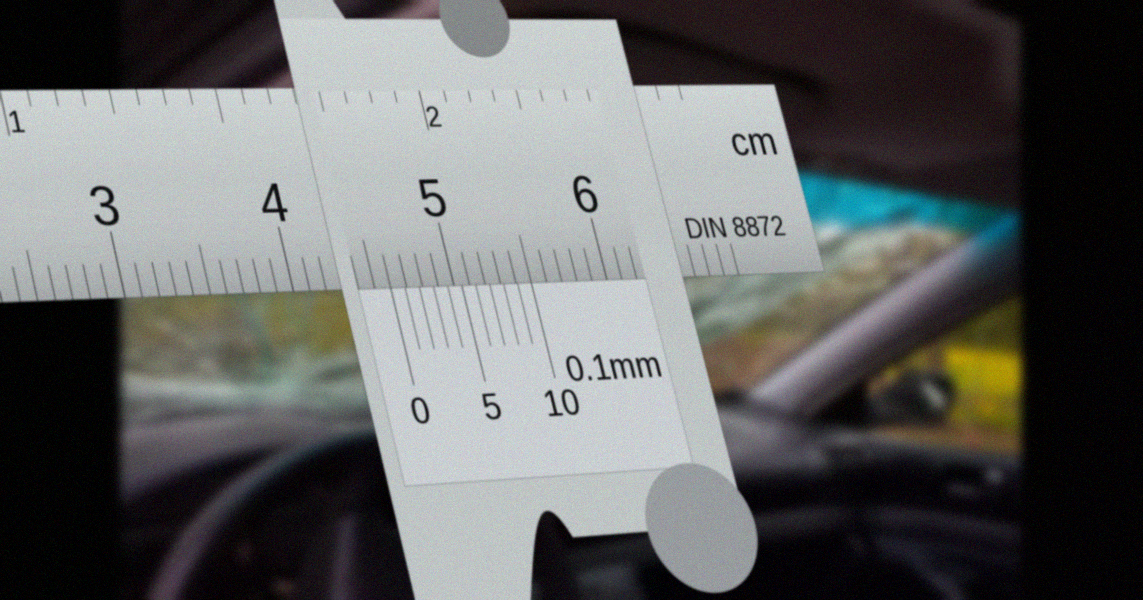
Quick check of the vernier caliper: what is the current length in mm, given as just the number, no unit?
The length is 46.0
